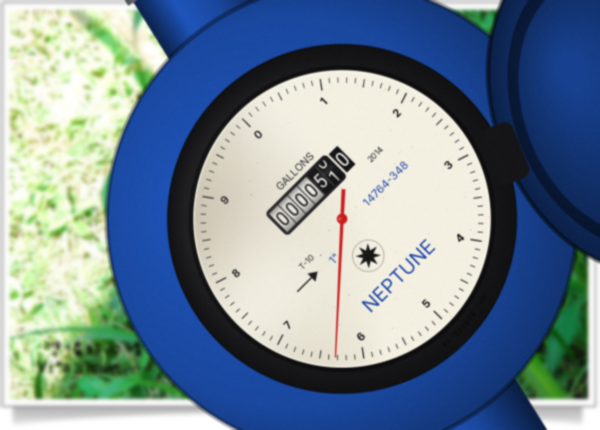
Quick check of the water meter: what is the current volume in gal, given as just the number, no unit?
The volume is 506.3
